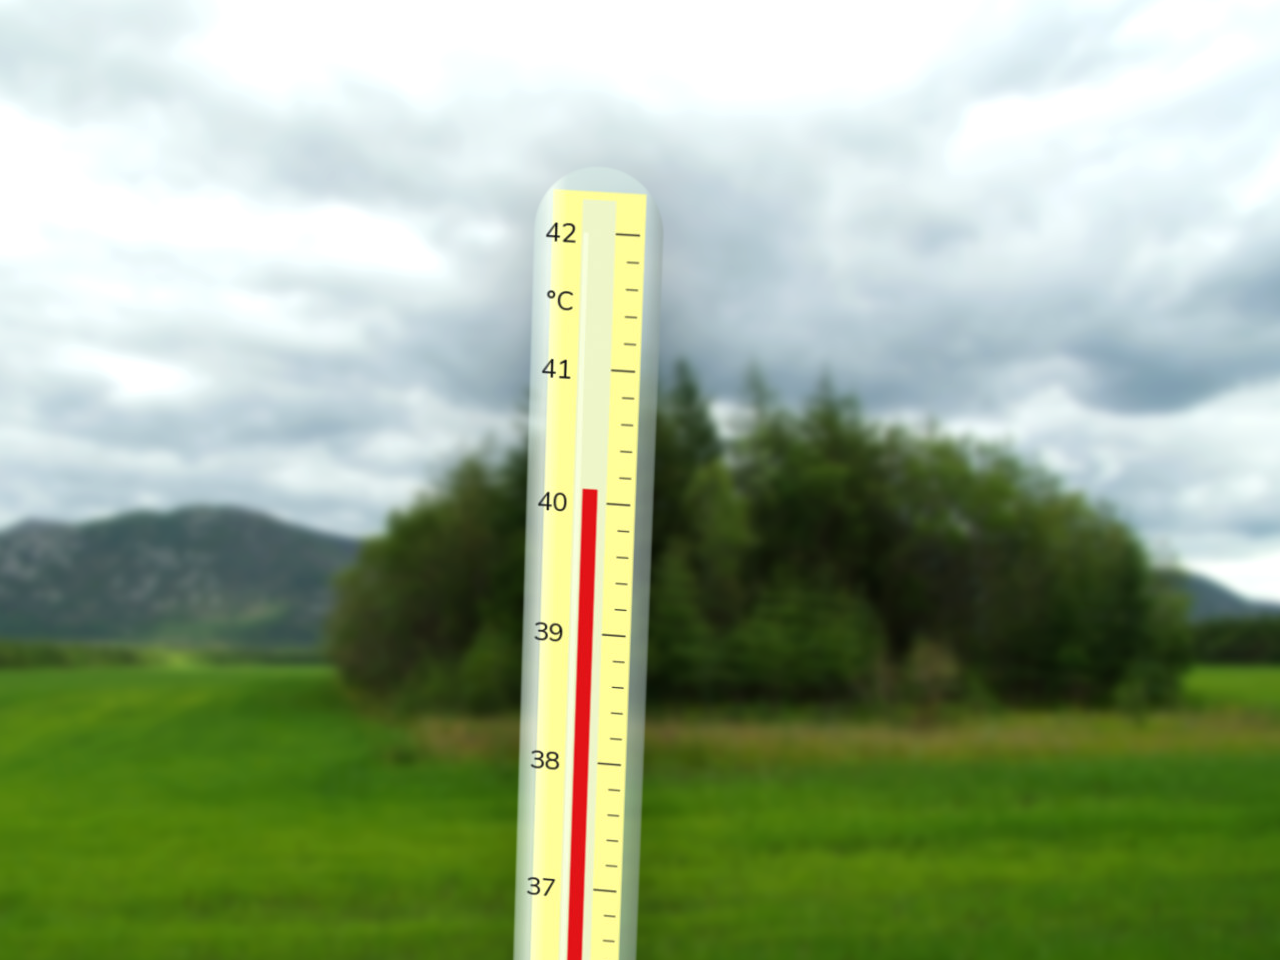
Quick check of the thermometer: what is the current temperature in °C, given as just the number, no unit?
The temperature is 40.1
